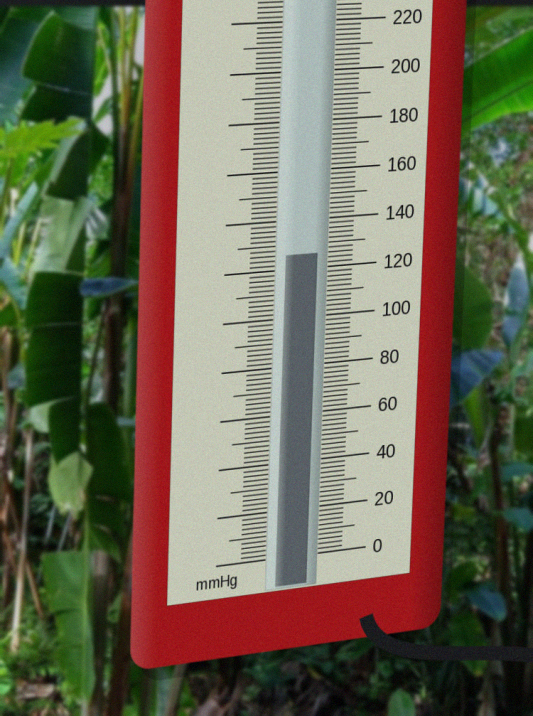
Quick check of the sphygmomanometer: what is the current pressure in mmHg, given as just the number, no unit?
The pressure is 126
